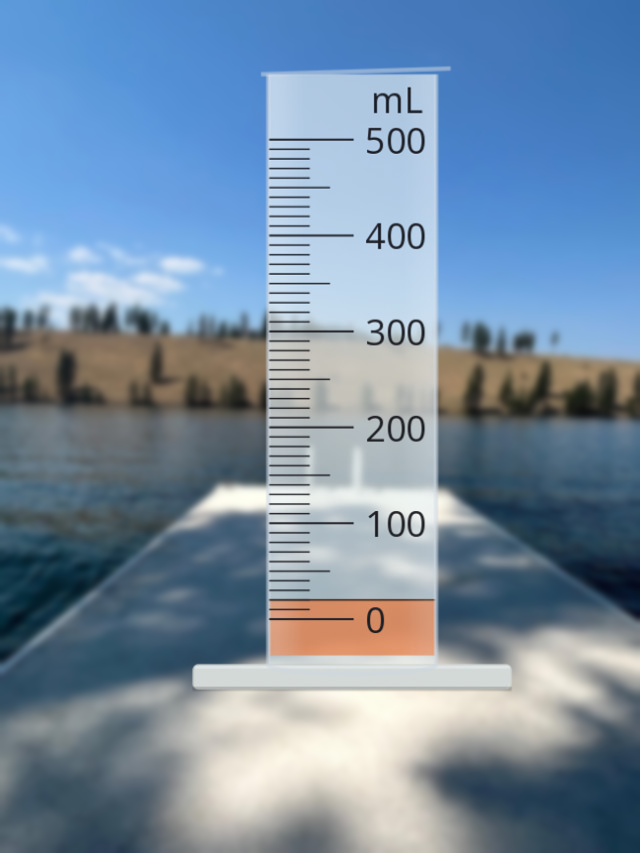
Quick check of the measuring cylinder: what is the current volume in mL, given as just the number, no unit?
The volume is 20
